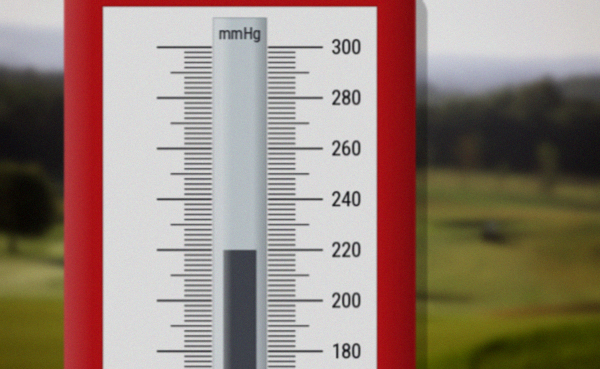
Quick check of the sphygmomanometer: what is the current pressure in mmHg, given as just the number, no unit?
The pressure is 220
